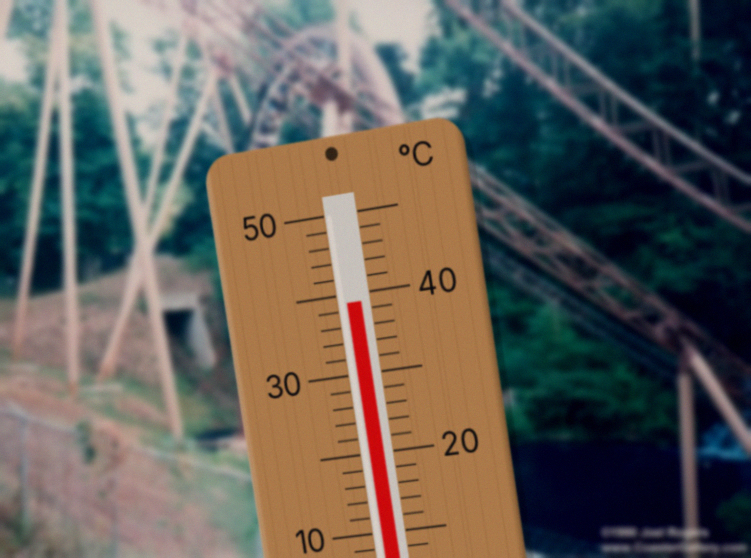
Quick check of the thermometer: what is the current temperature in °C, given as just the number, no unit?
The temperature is 39
